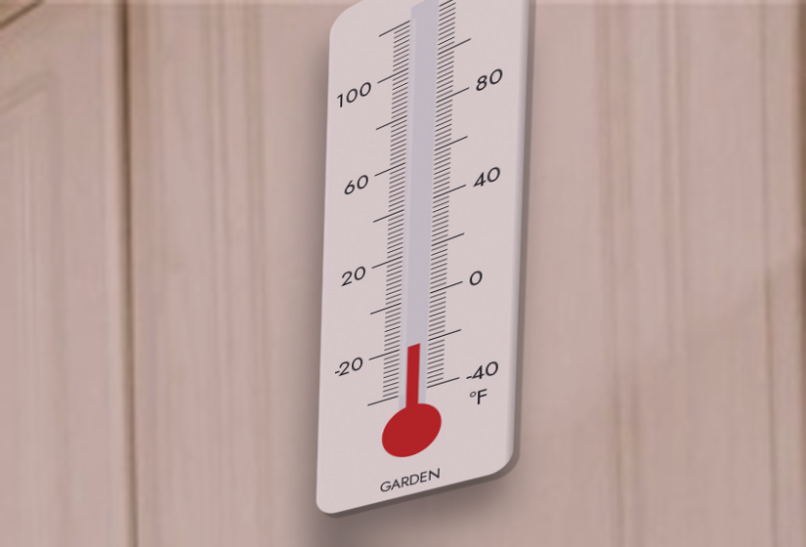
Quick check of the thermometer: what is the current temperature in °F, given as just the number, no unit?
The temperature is -20
